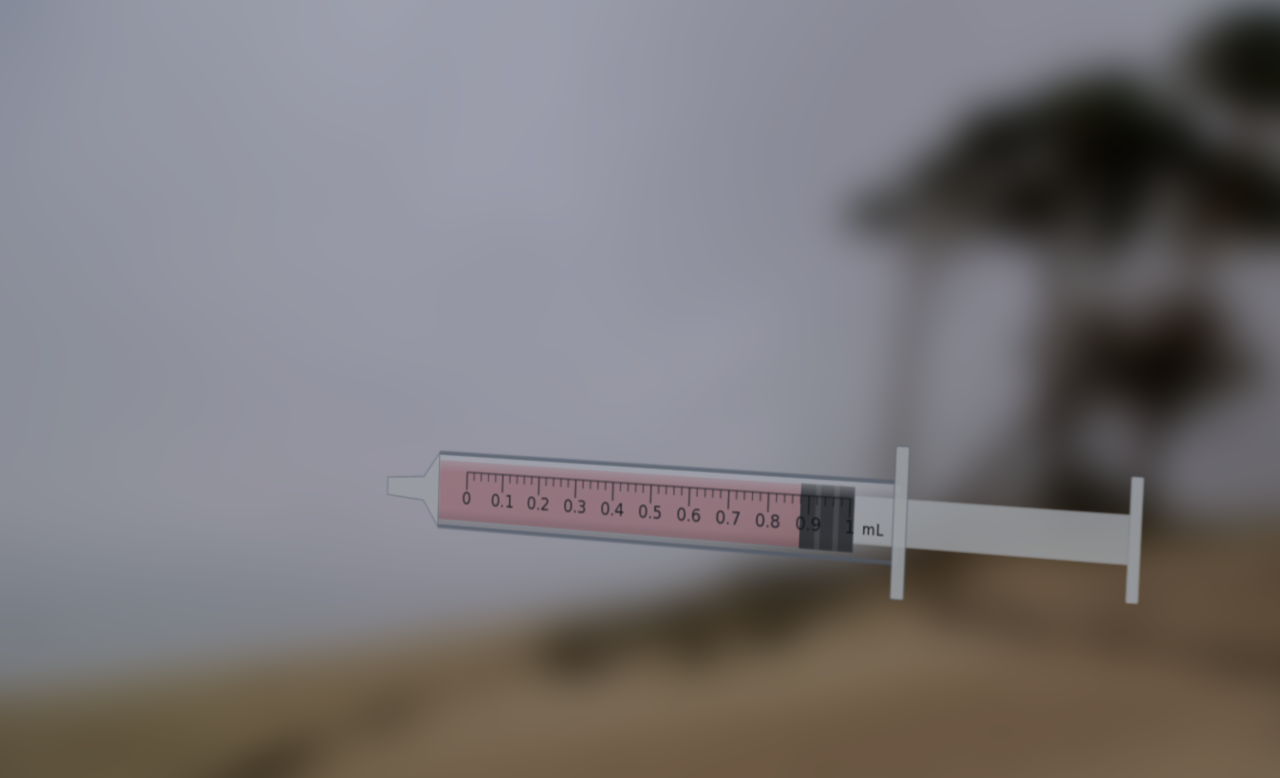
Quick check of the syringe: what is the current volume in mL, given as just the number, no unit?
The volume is 0.88
